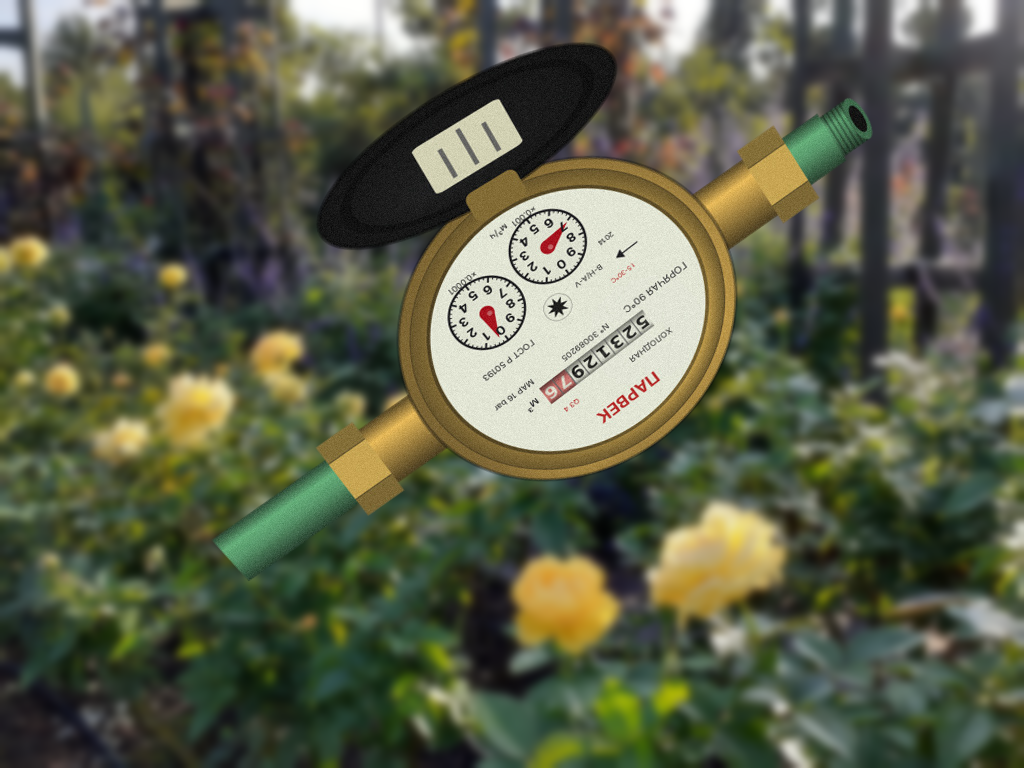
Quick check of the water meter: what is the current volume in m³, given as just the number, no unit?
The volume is 523129.7670
